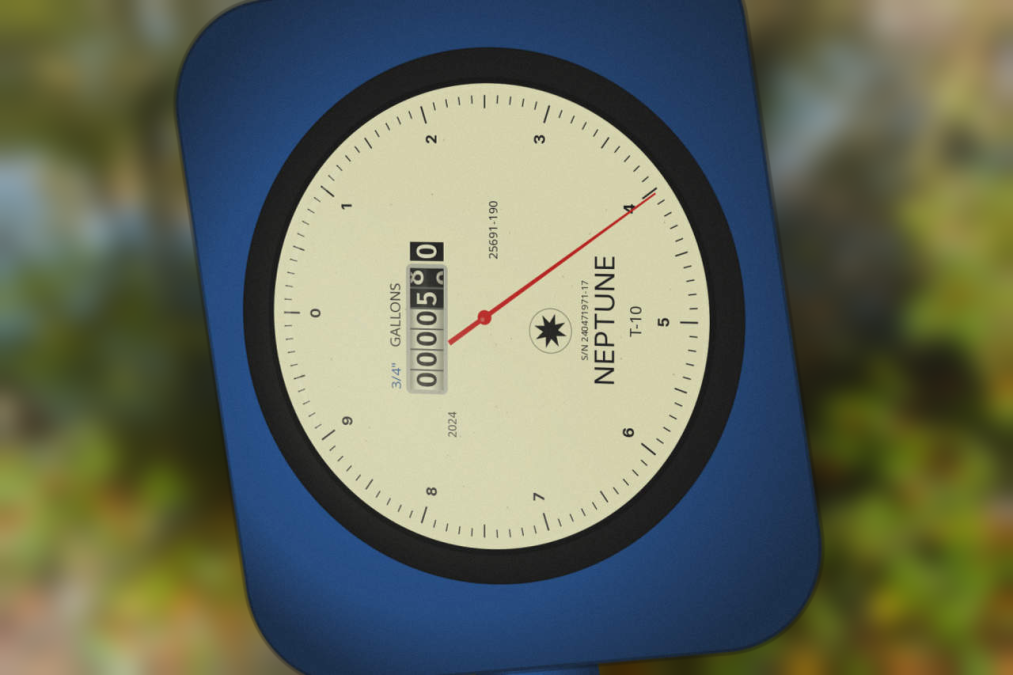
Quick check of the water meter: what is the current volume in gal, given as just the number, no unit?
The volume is 584.0
